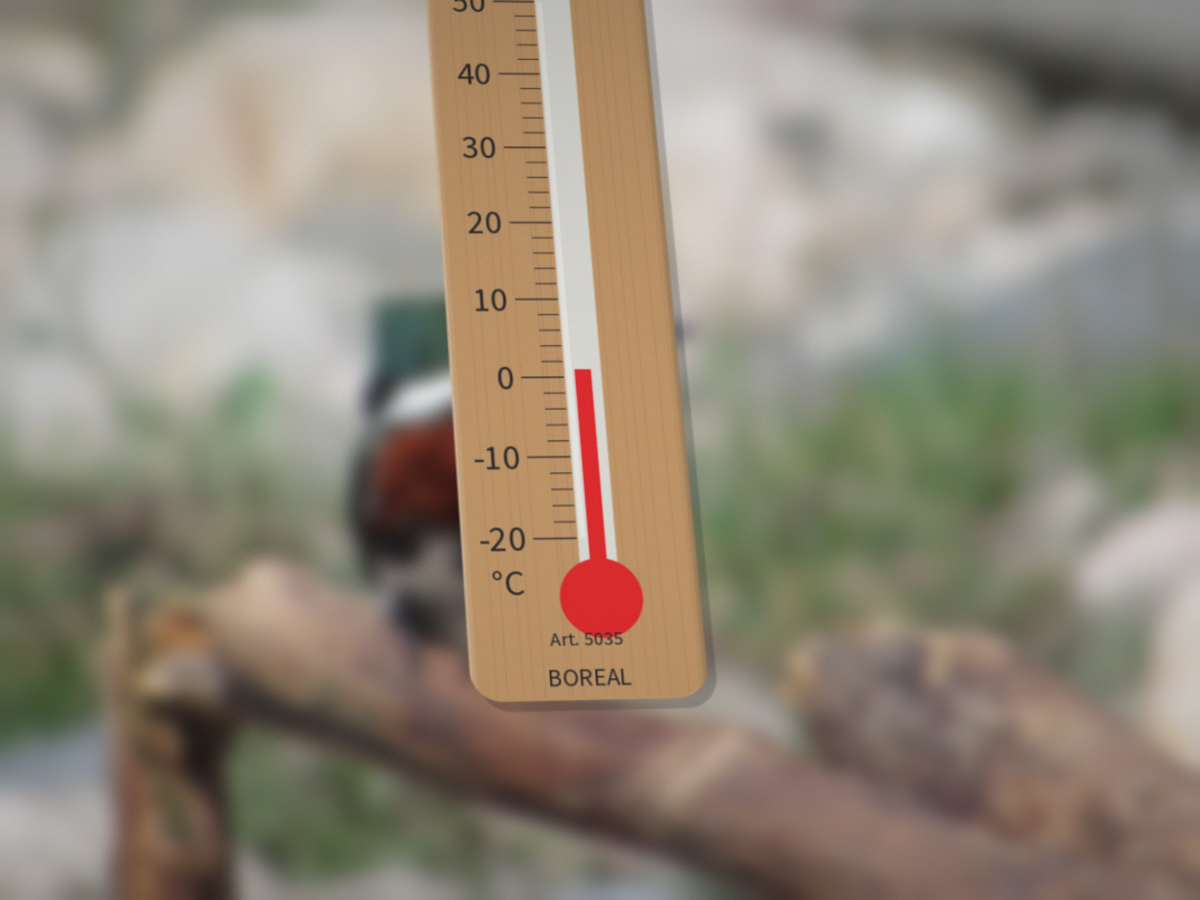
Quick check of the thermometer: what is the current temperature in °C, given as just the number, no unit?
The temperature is 1
